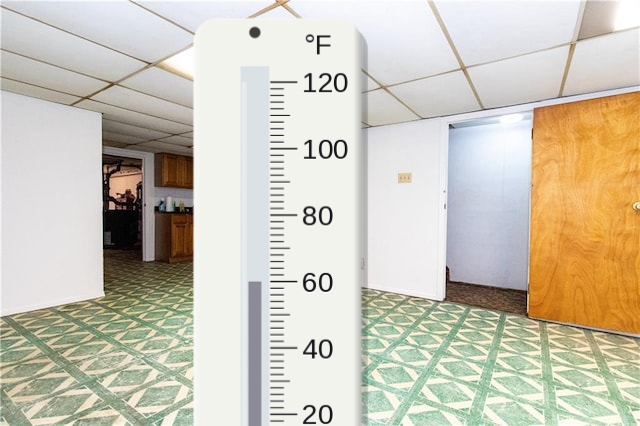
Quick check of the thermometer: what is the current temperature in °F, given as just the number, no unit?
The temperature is 60
